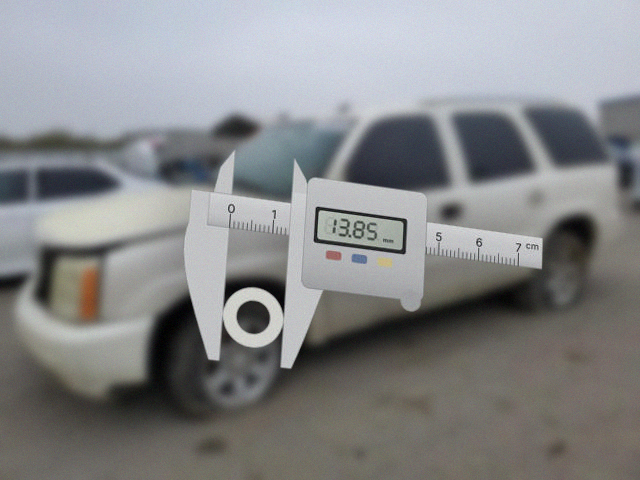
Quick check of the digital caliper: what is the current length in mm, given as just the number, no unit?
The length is 13.85
